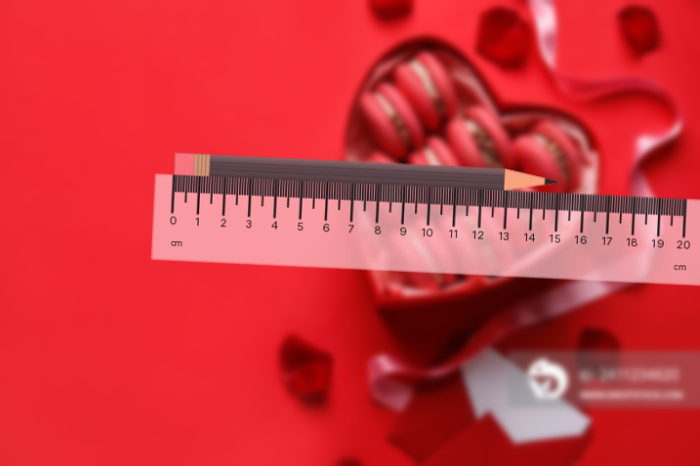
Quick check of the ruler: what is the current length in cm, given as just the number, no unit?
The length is 15
